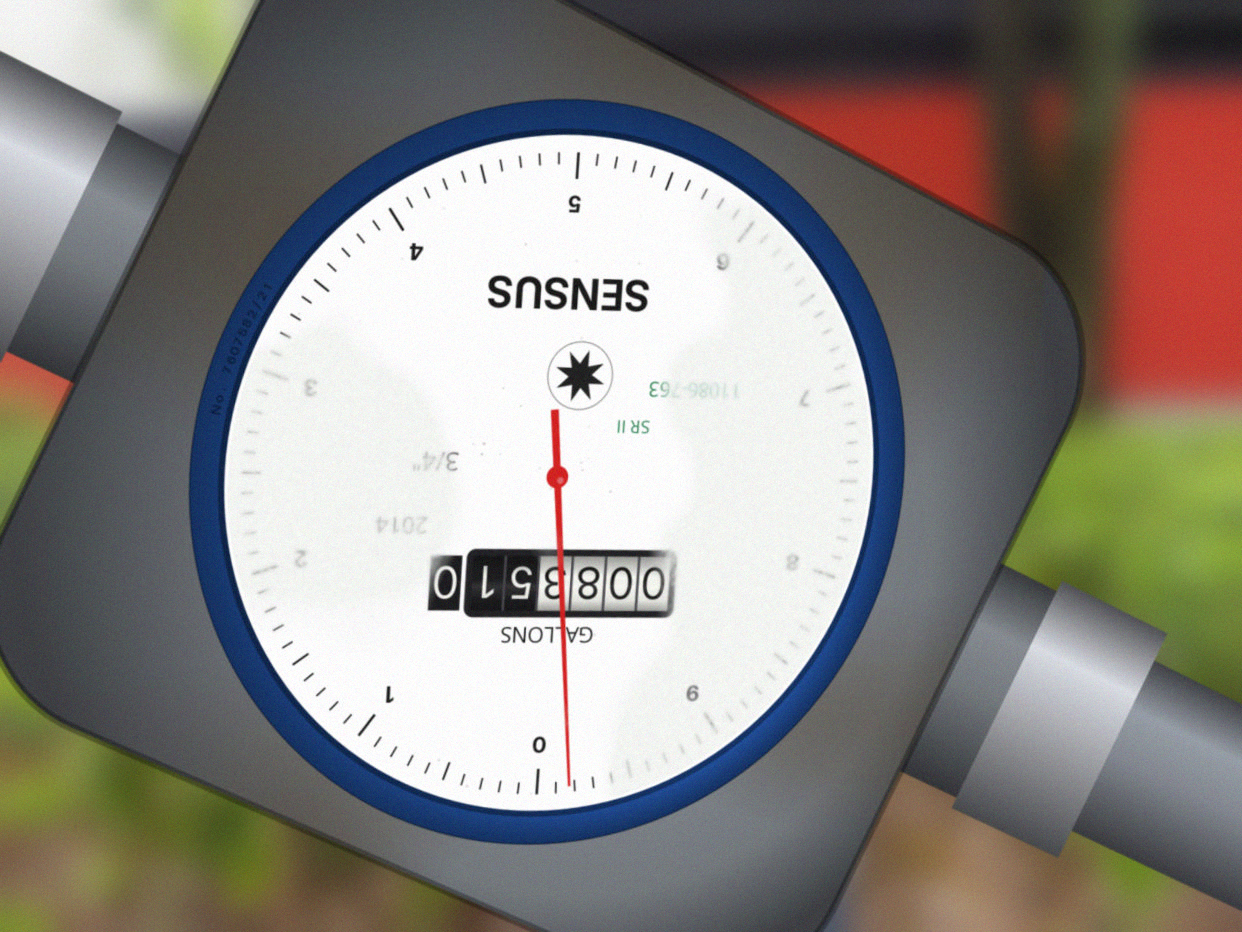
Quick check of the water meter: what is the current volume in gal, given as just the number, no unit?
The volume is 83509.8
